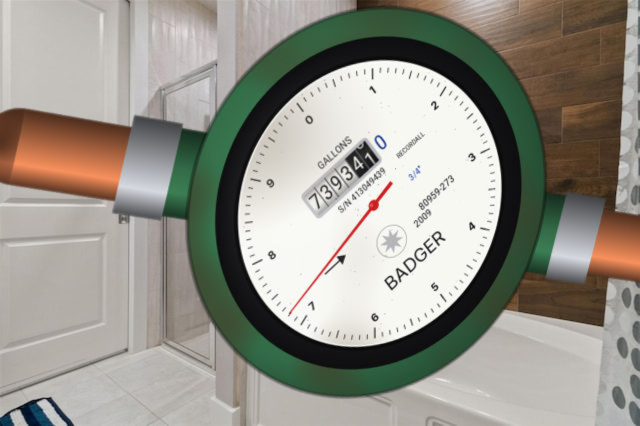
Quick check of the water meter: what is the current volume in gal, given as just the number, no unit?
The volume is 7393407.2
